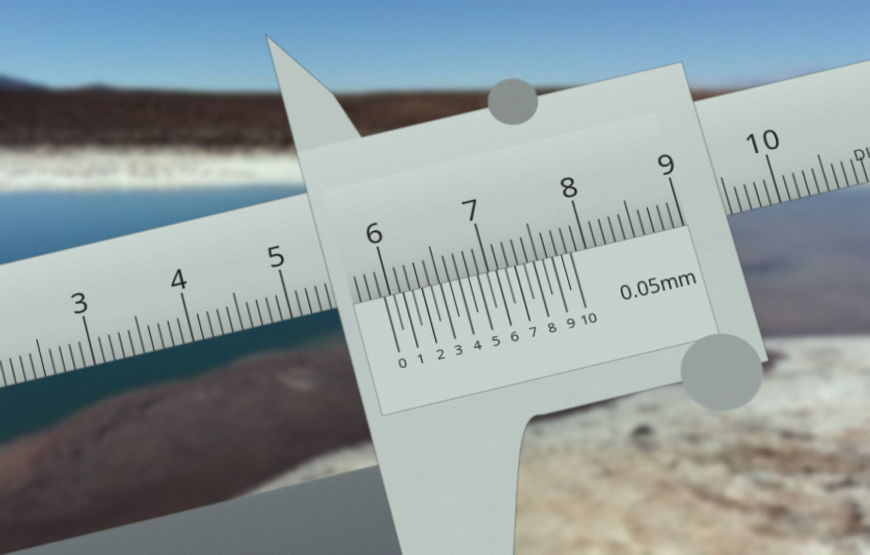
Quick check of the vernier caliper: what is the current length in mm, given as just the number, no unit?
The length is 59.4
